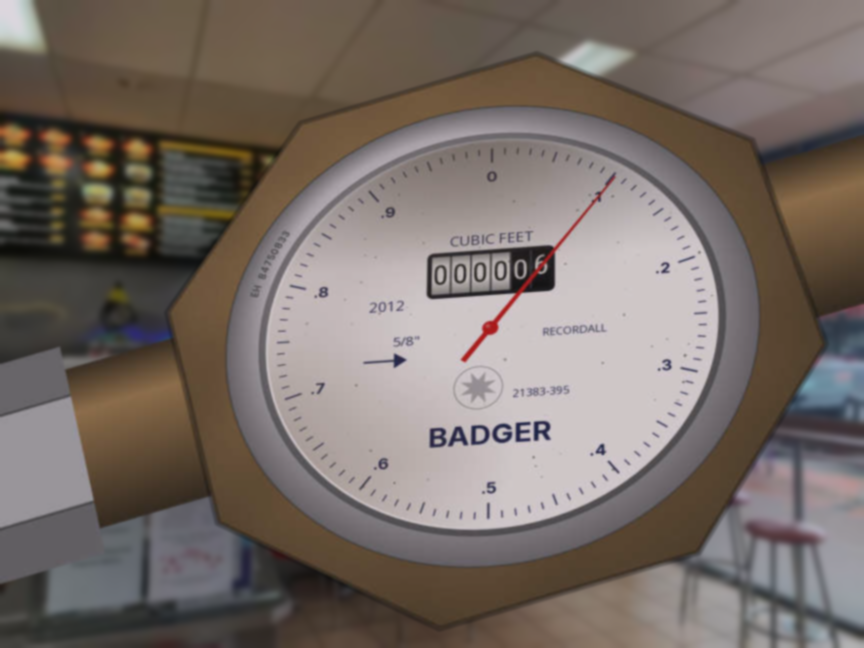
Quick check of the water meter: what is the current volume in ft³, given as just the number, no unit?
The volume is 6.10
